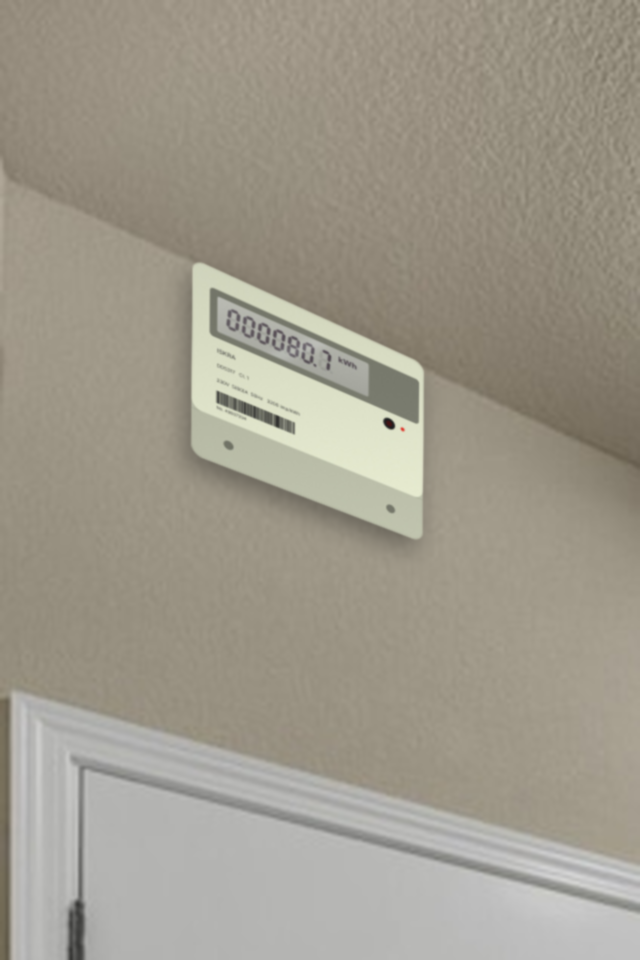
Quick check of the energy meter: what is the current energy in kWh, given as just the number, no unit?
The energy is 80.7
